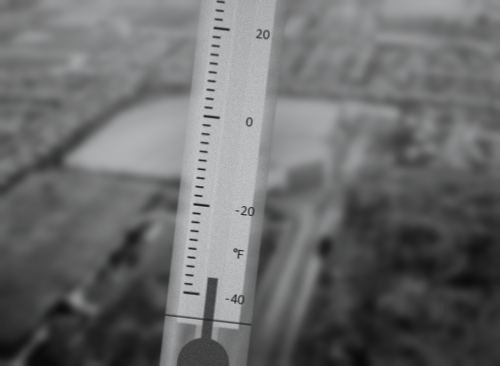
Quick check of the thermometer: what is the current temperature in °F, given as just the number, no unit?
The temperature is -36
